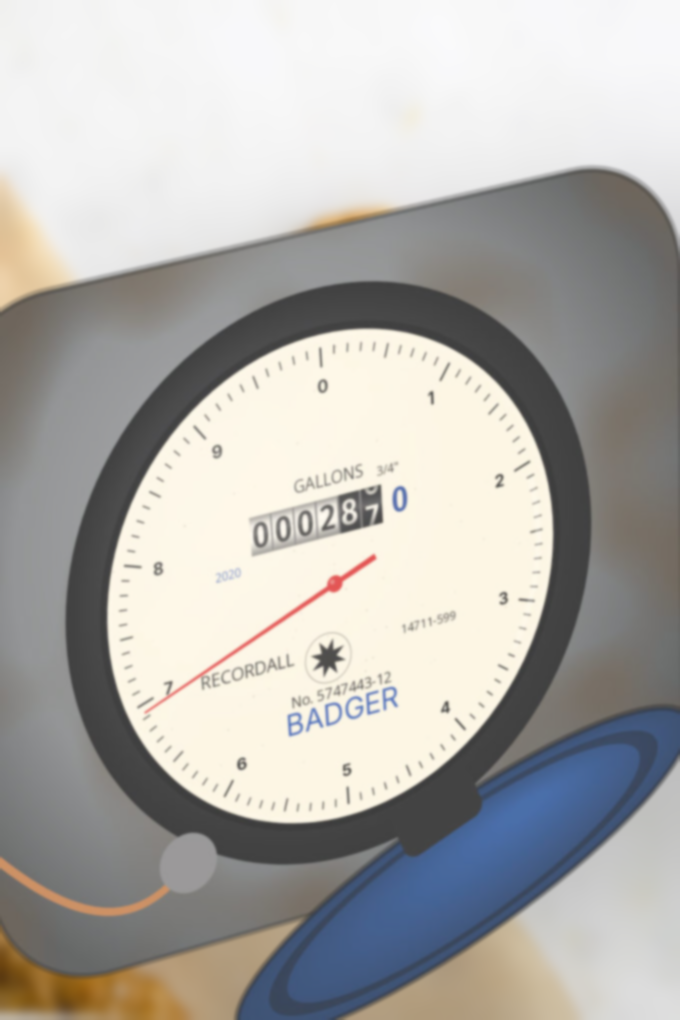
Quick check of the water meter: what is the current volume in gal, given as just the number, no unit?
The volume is 2866.9
